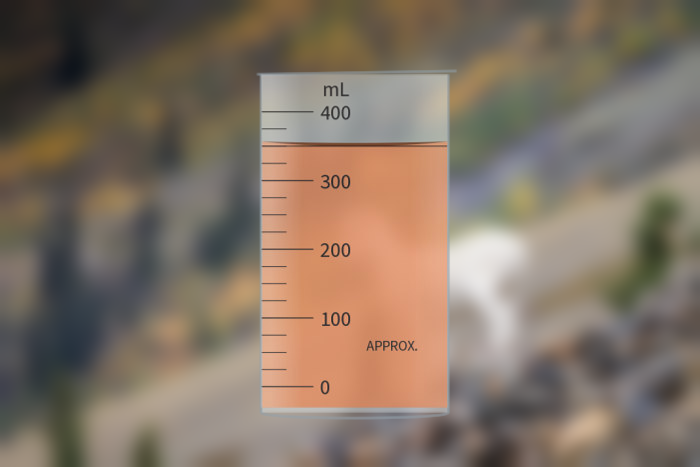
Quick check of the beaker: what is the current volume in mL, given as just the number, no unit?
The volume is 350
